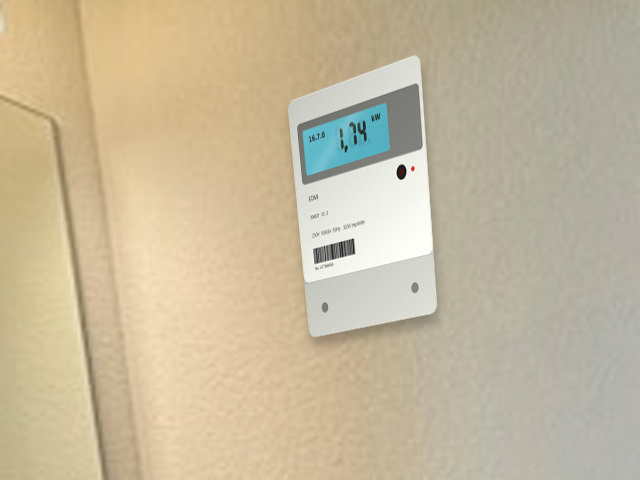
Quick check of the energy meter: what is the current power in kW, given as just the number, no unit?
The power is 1.74
